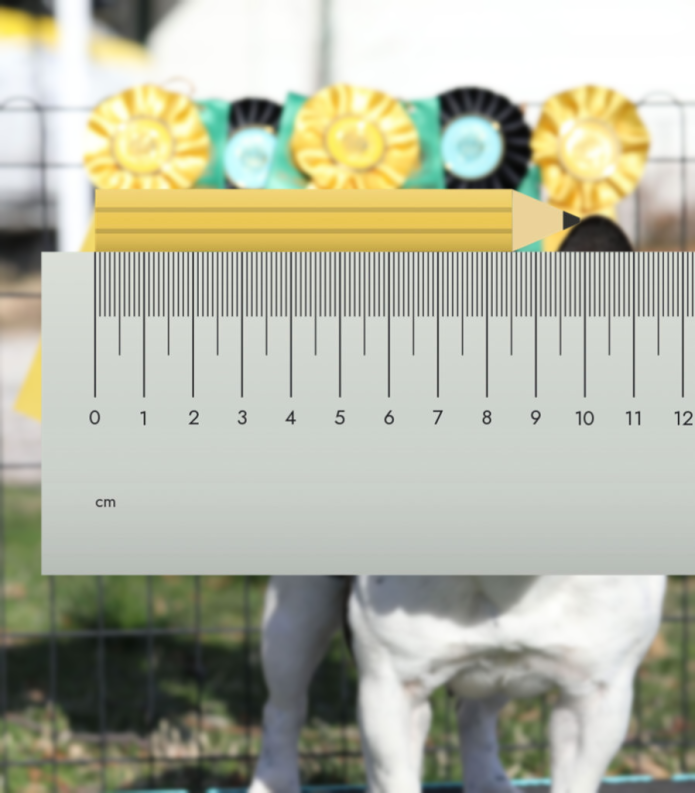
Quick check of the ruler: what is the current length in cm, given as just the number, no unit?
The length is 9.9
